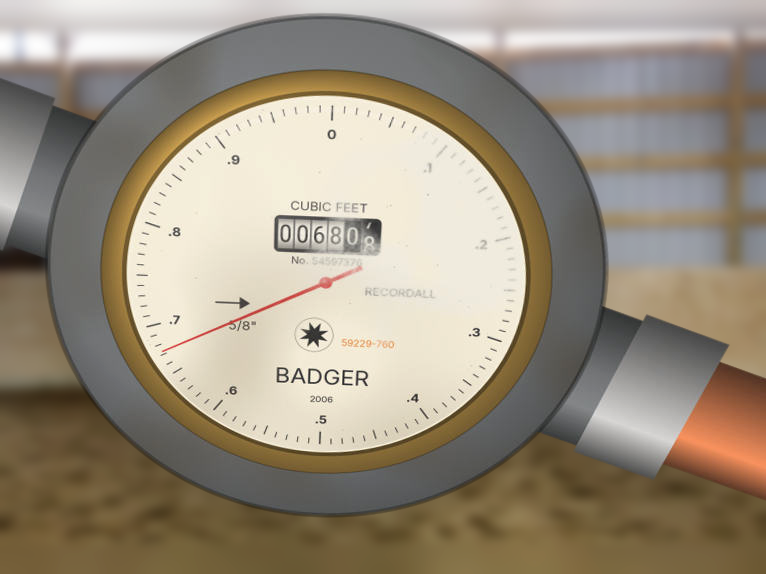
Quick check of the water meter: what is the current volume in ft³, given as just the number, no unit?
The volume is 6807.67
